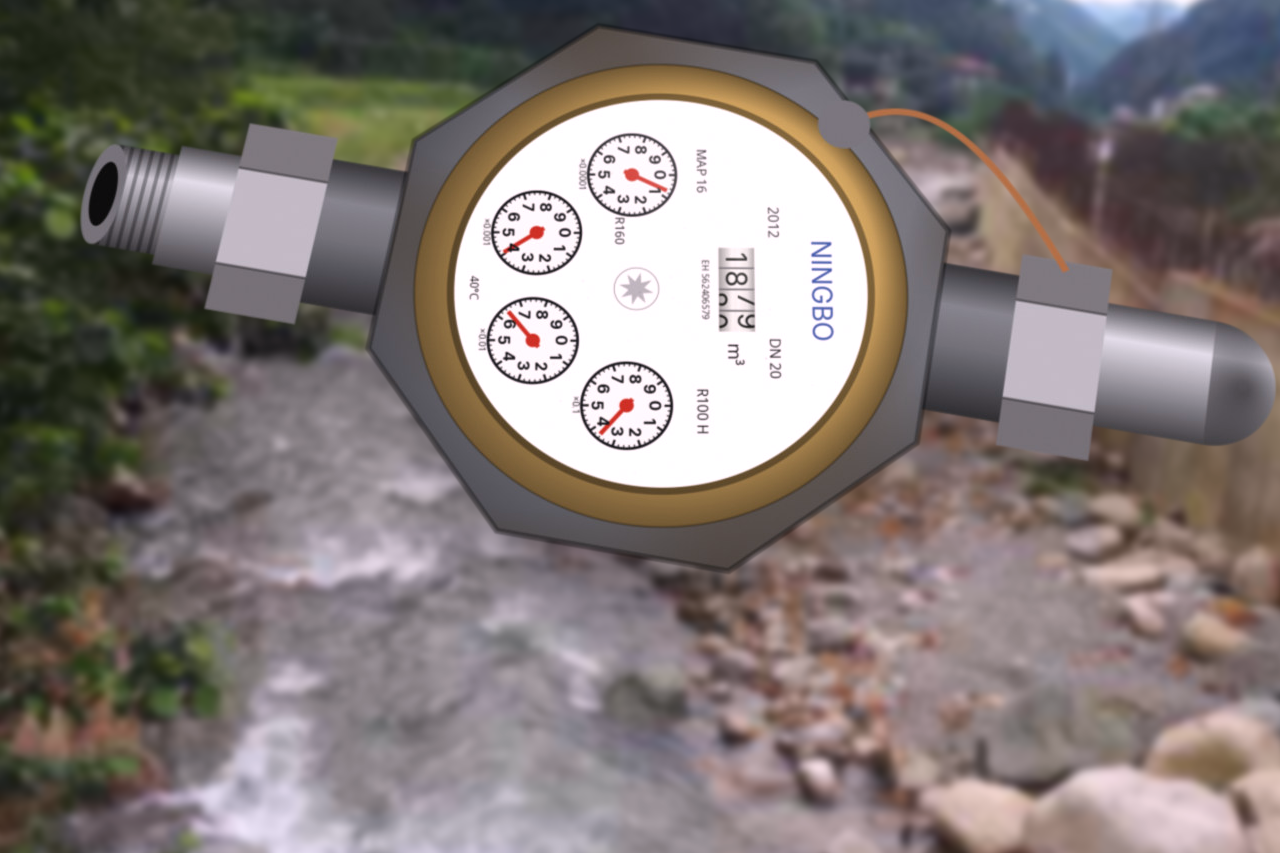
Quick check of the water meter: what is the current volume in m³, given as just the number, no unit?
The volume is 1879.3640
